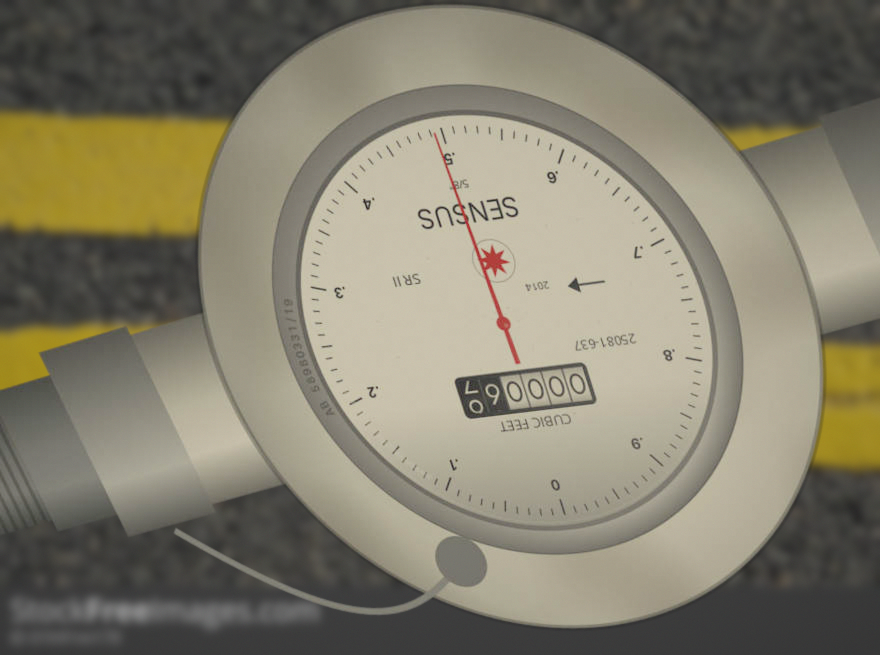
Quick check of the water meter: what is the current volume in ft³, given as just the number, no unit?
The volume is 66.49
